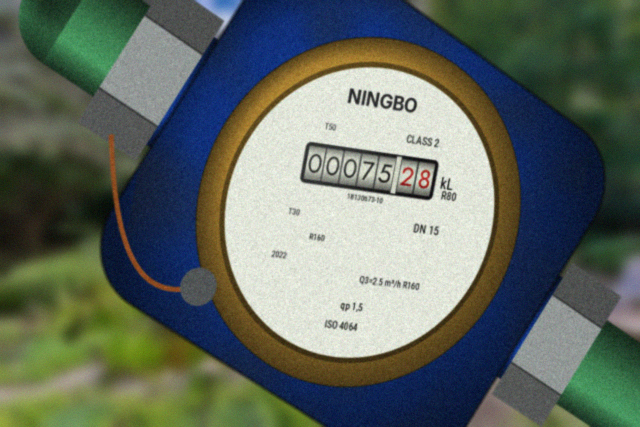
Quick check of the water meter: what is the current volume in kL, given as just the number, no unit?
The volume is 75.28
